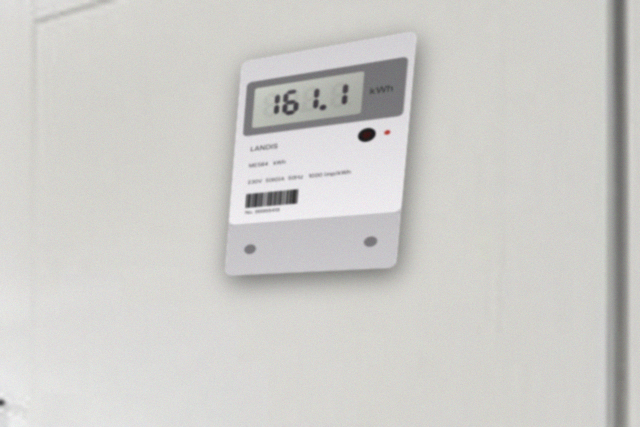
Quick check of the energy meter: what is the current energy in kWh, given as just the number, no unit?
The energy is 161.1
